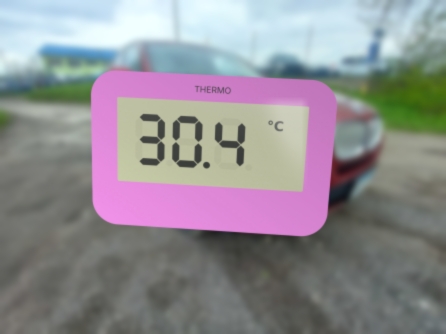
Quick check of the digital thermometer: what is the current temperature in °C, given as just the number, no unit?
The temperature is 30.4
